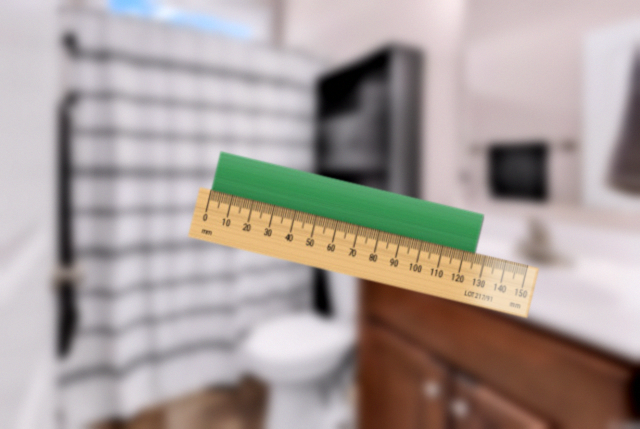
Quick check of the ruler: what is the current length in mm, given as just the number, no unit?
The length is 125
